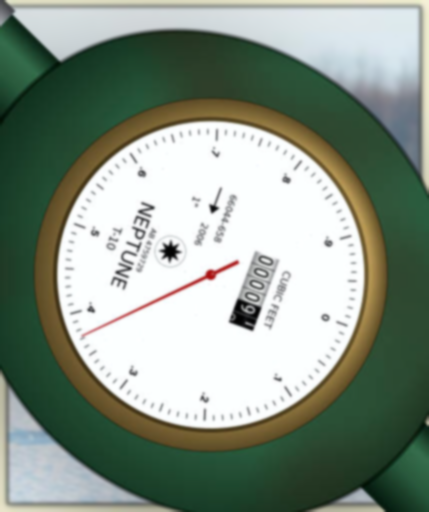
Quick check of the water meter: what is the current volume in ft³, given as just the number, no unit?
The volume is 91.37
